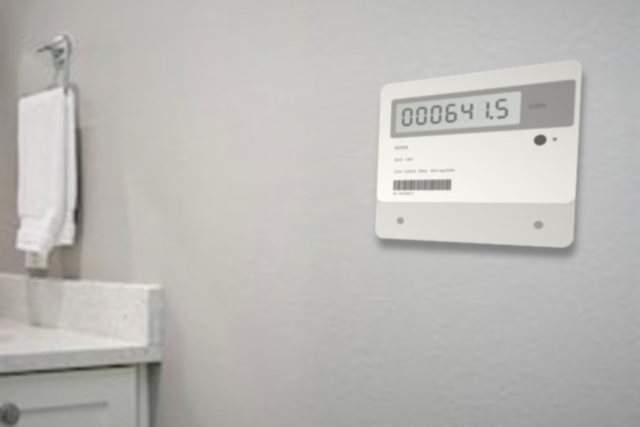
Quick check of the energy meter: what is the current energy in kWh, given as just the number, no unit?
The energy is 641.5
